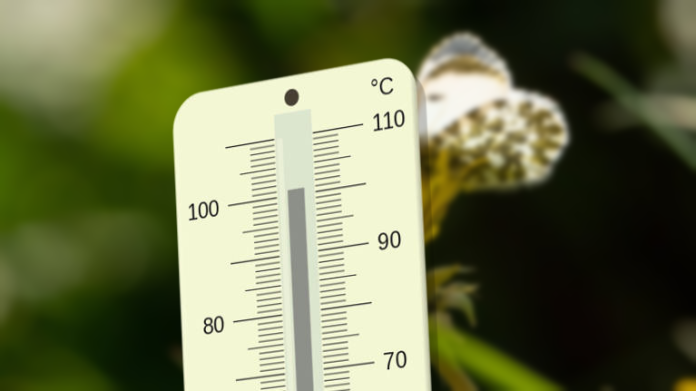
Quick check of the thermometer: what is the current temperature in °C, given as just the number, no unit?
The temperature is 101
